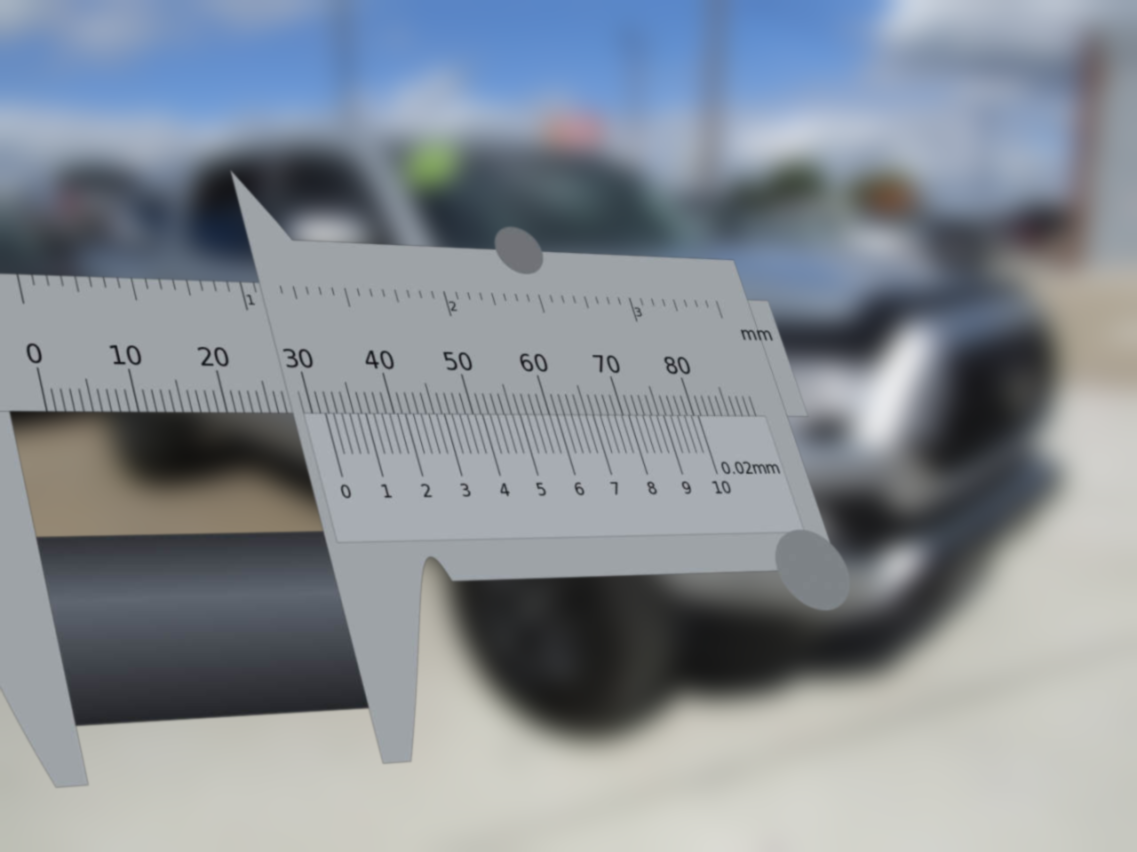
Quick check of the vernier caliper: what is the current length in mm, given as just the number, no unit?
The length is 31.6
